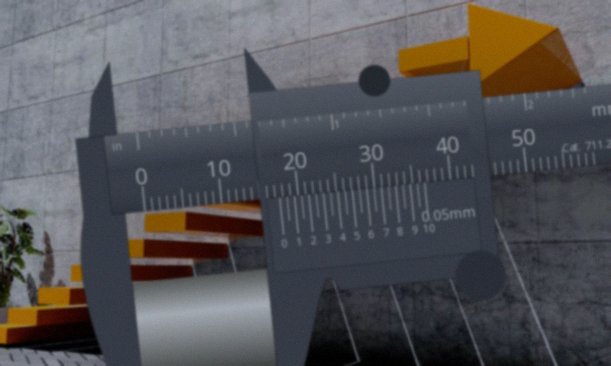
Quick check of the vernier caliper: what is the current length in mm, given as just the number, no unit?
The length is 17.6
